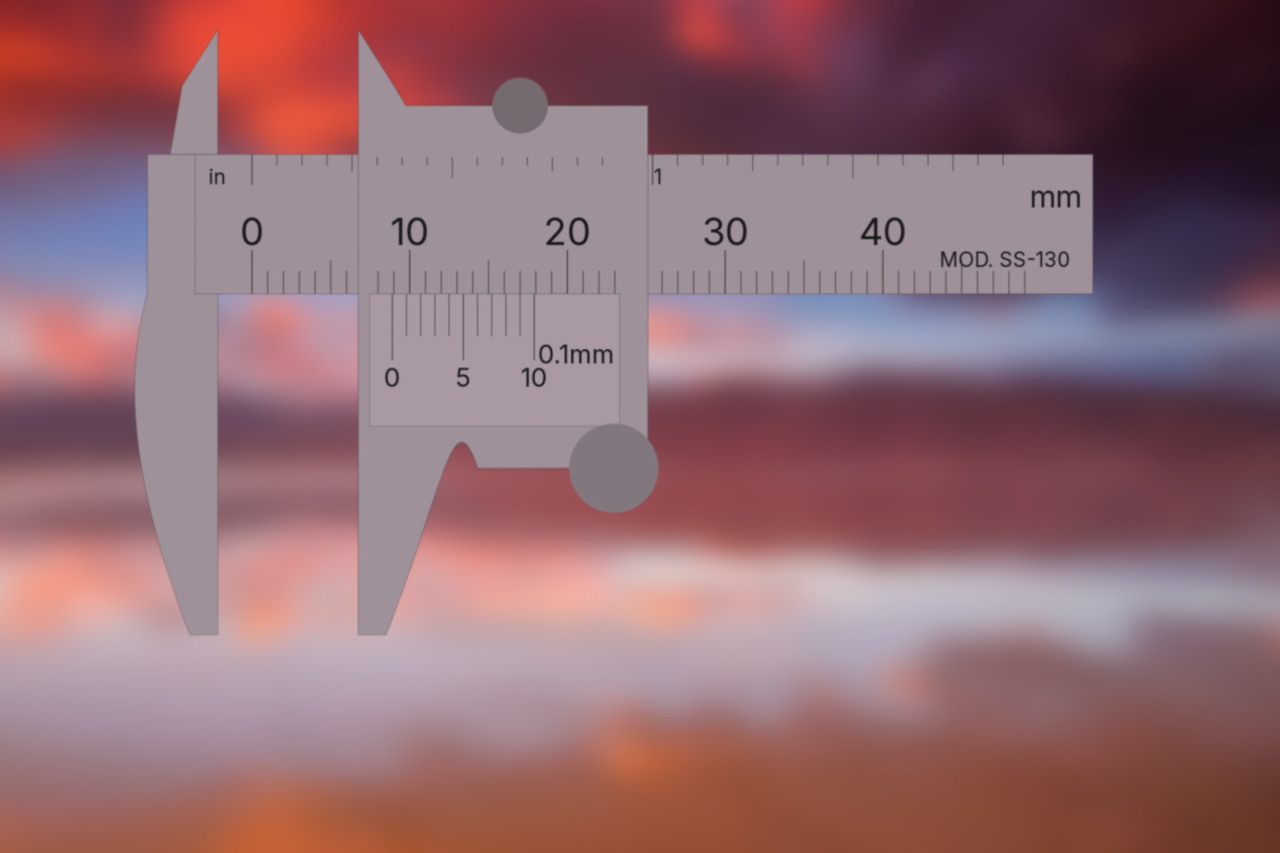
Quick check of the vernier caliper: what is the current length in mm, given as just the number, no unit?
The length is 8.9
